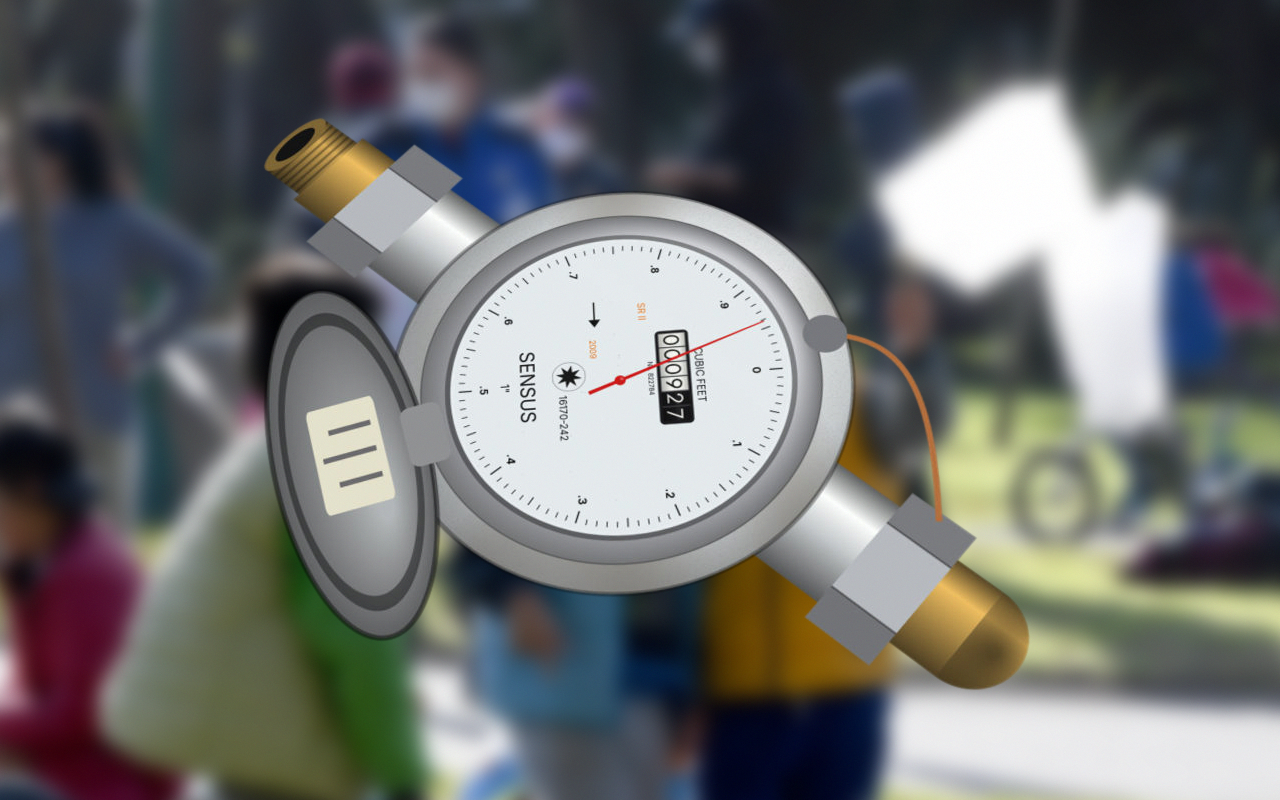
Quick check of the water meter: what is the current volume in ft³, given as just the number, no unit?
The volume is 926.94
